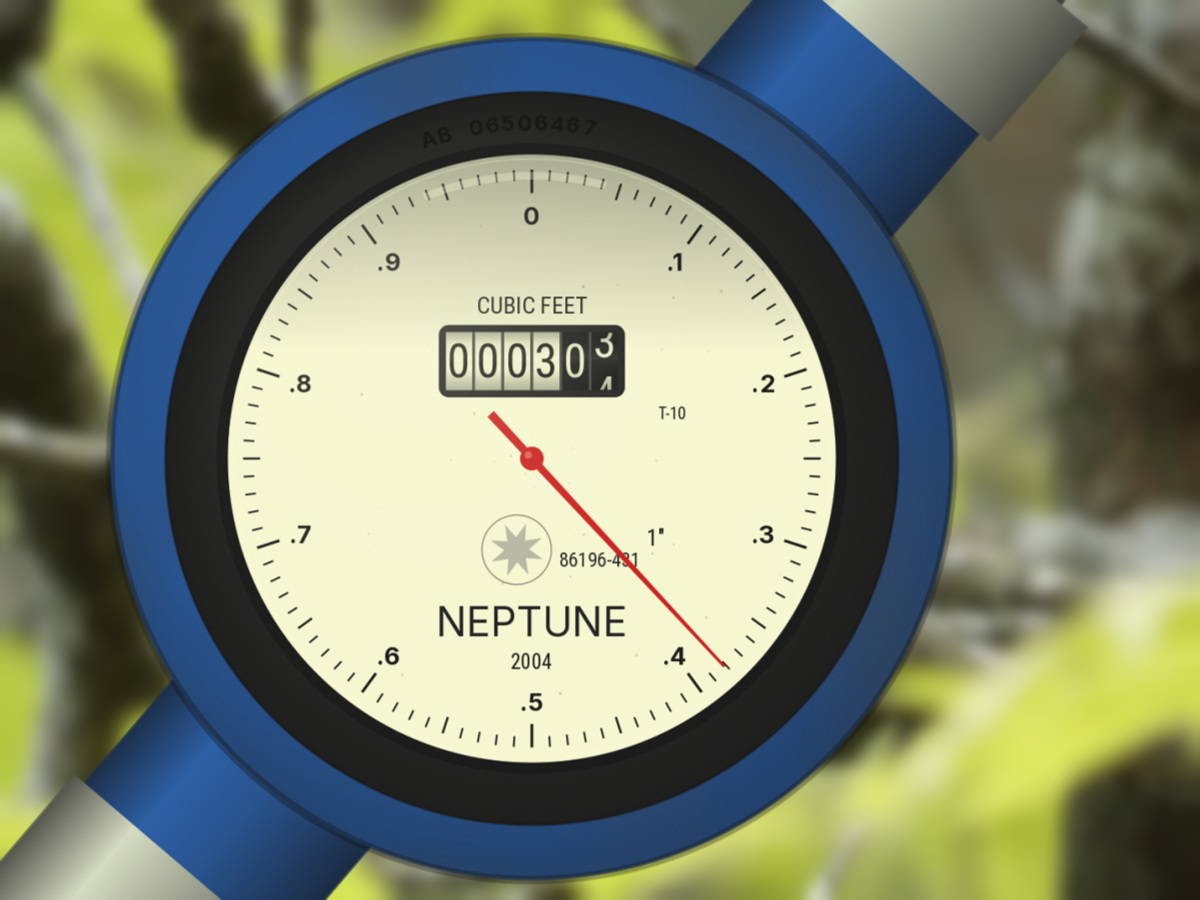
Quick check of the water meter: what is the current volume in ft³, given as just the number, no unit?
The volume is 303.38
